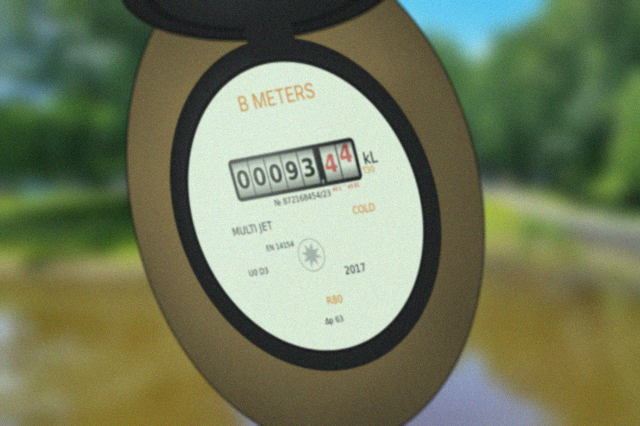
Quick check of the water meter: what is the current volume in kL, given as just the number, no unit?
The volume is 93.44
